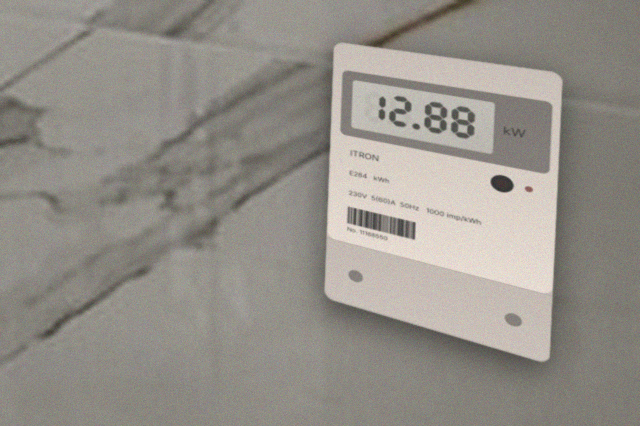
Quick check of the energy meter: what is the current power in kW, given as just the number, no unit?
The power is 12.88
